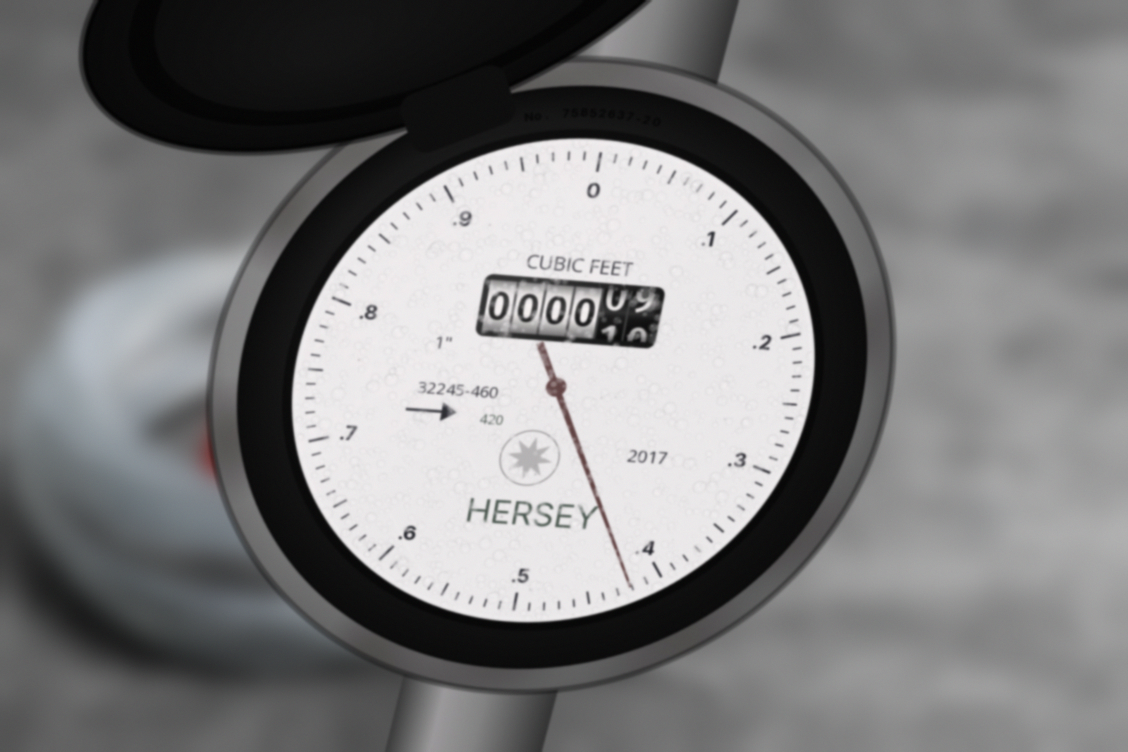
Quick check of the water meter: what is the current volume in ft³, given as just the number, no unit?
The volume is 9.42
